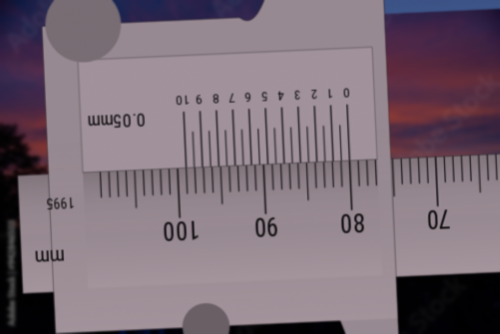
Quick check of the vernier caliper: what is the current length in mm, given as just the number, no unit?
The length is 80.0
